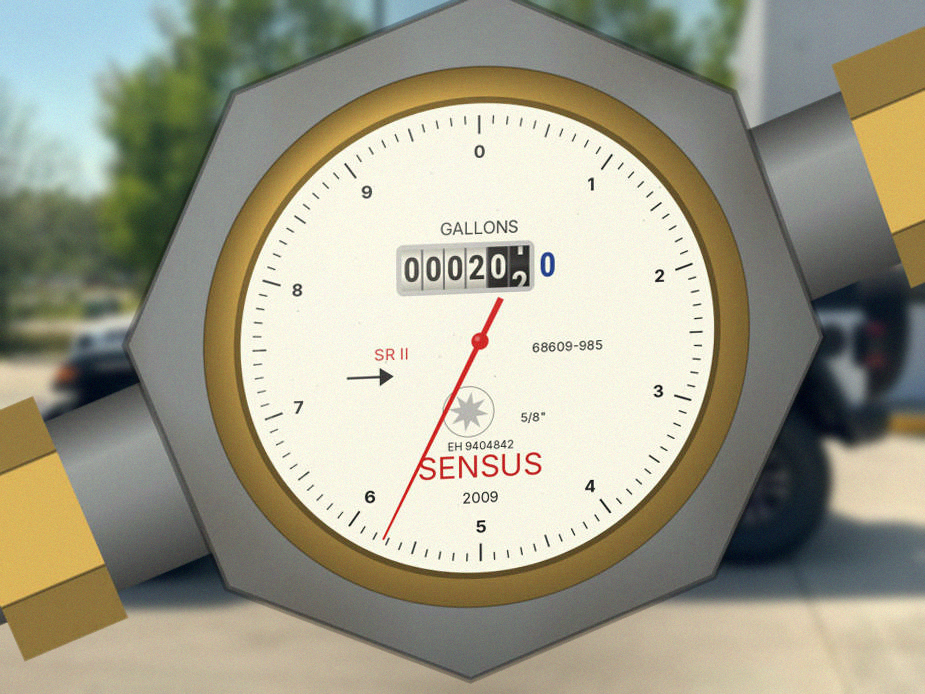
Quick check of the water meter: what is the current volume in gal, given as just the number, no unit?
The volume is 2015.7
